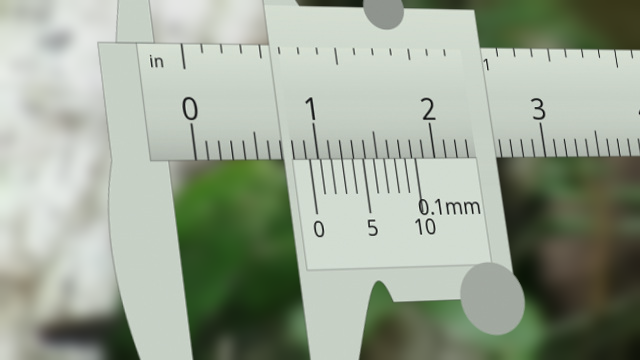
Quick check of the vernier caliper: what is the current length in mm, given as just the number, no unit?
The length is 9.3
